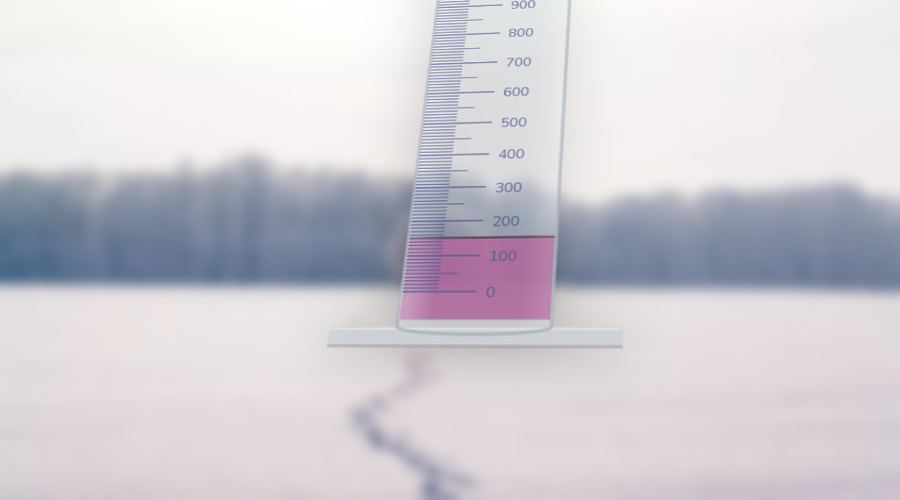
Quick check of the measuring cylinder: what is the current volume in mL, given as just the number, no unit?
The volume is 150
